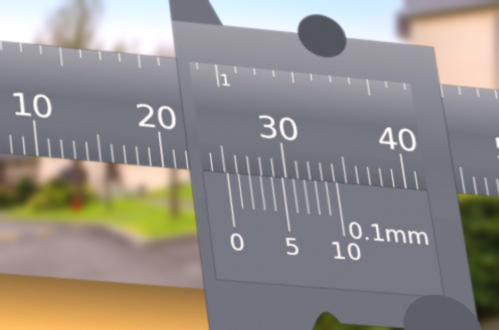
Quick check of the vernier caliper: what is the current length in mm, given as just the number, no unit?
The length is 25.2
